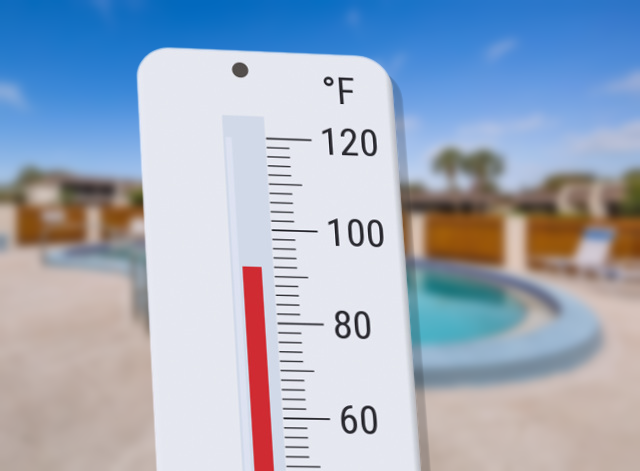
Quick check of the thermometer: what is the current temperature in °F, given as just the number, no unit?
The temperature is 92
